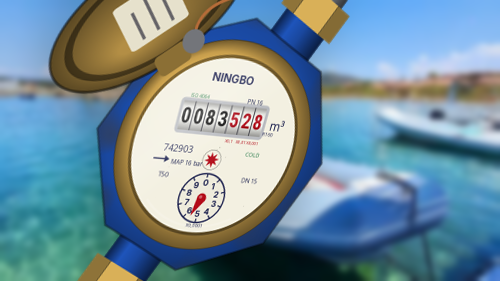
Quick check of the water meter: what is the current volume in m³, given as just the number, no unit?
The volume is 83.5285
